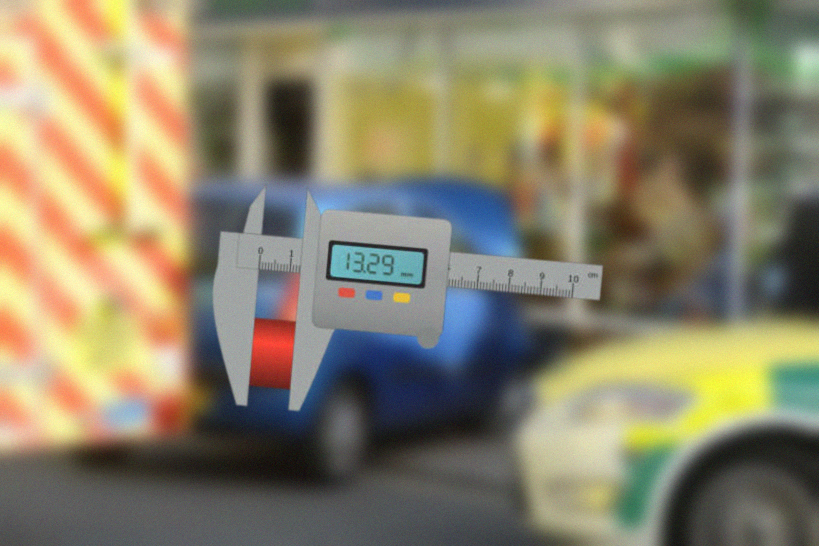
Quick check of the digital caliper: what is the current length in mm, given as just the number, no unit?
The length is 13.29
